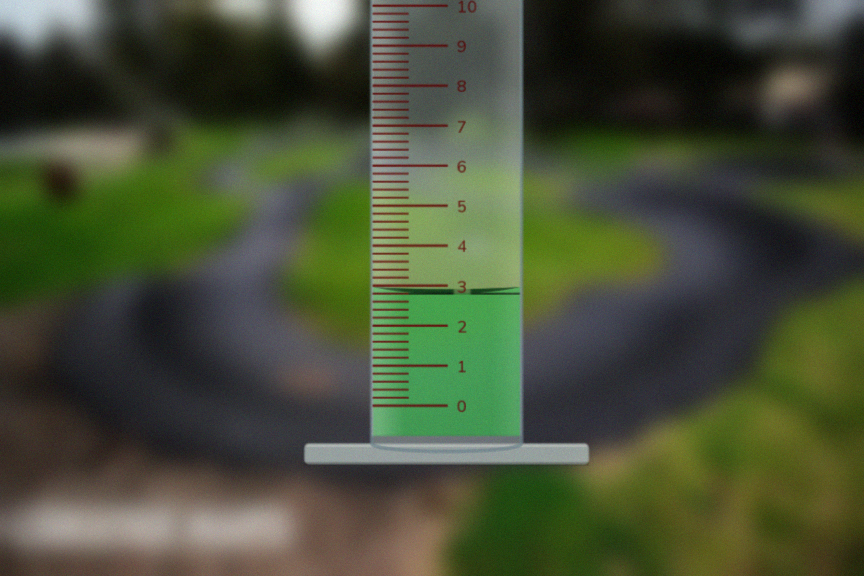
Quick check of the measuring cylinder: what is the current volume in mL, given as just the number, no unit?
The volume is 2.8
